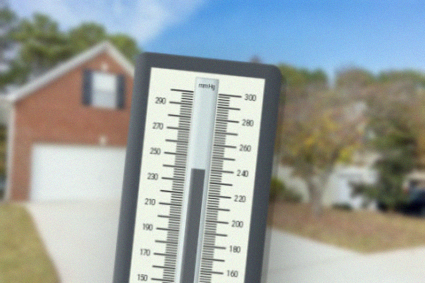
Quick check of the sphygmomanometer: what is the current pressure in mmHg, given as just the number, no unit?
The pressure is 240
